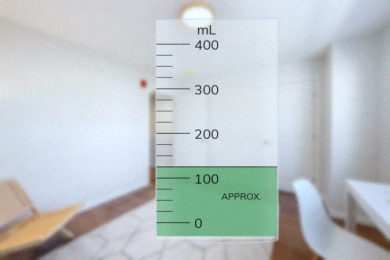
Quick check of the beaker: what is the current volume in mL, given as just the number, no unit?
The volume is 125
